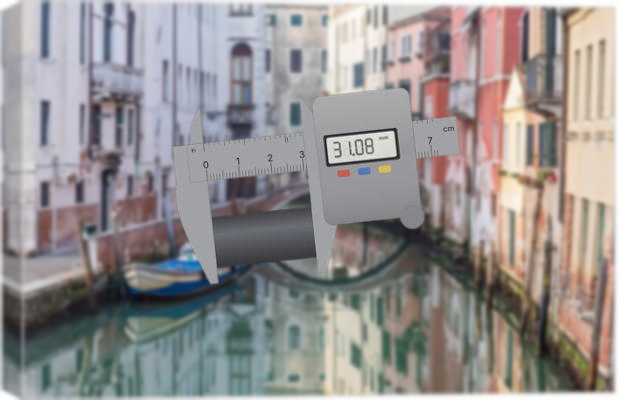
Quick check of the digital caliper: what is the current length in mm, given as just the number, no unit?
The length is 31.08
